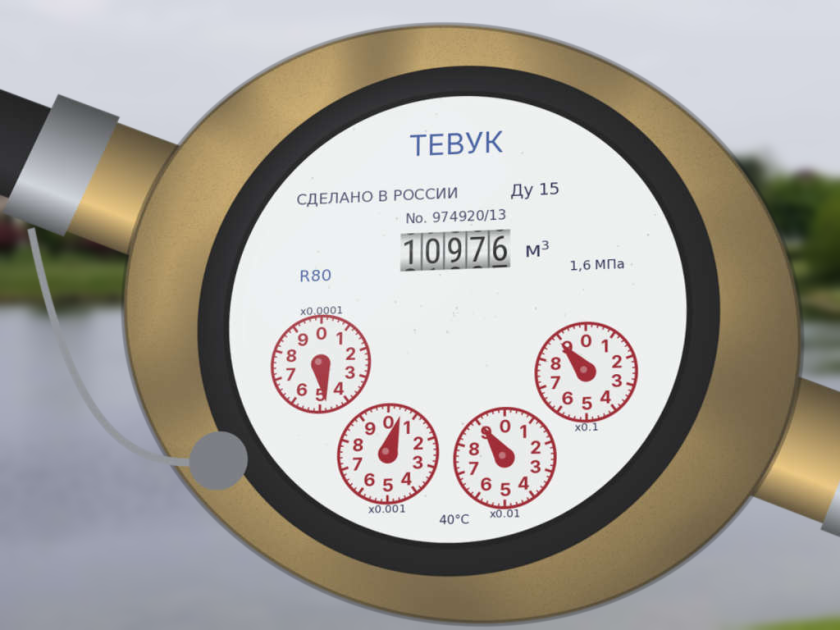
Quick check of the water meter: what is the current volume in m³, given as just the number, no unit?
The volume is 10976.8904
